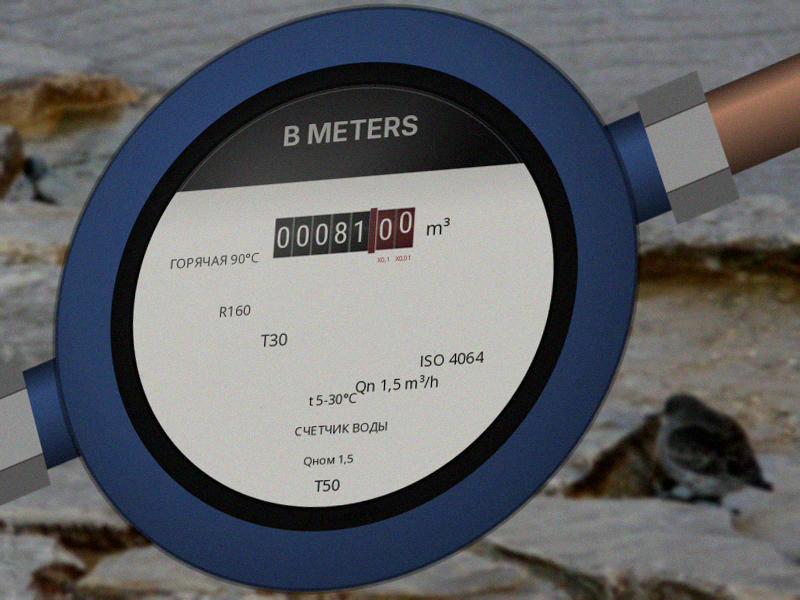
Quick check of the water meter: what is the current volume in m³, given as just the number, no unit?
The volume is 81.00
